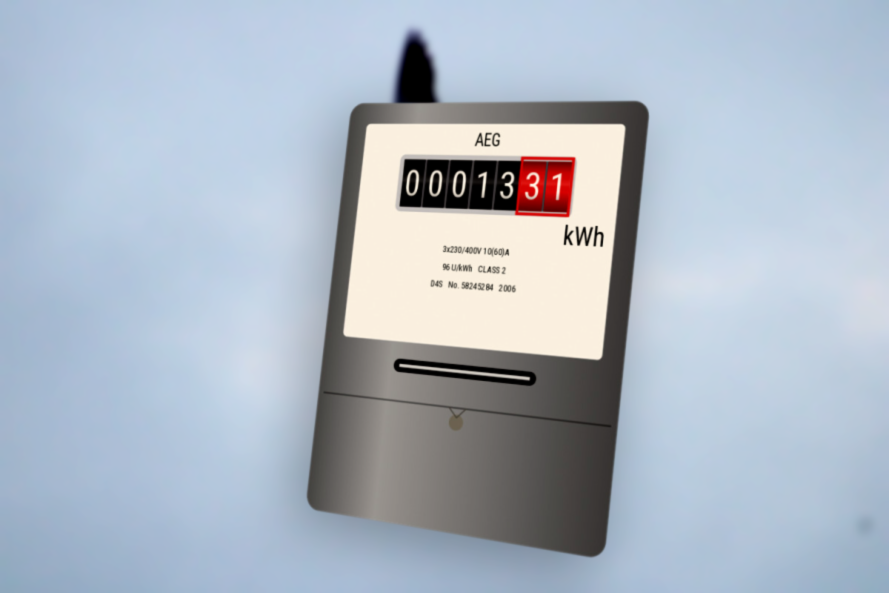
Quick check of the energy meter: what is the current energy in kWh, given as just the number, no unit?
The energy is 13.31
